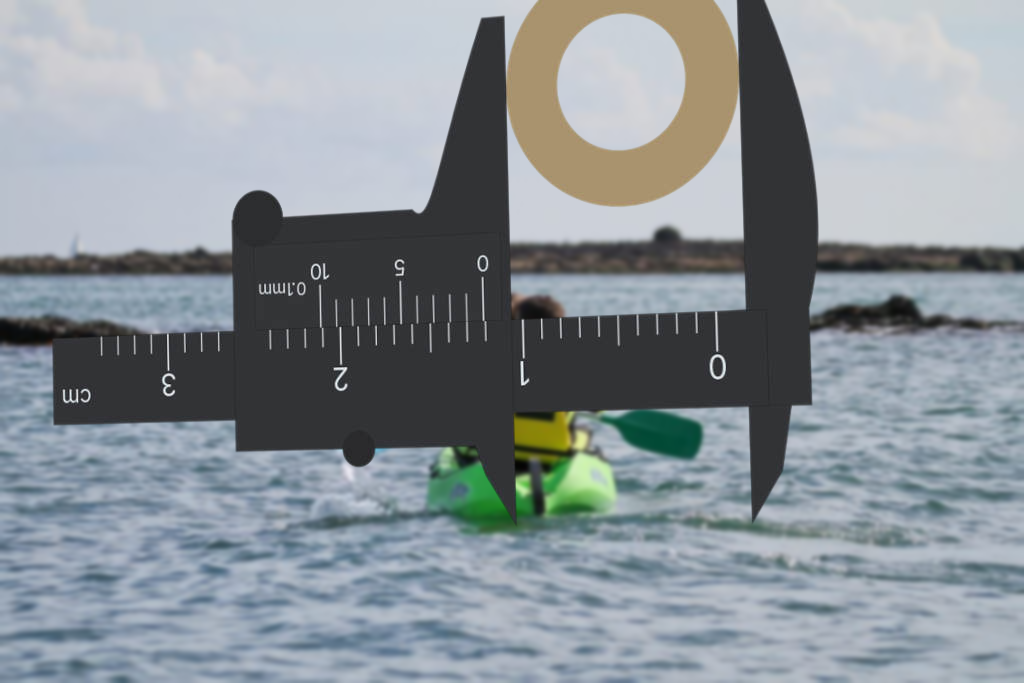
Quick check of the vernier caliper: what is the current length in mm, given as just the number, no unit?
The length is 12.1
